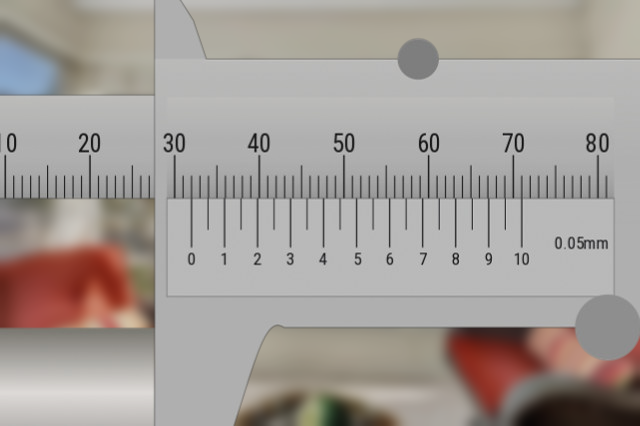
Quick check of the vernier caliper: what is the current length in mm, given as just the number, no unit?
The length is 32.0
